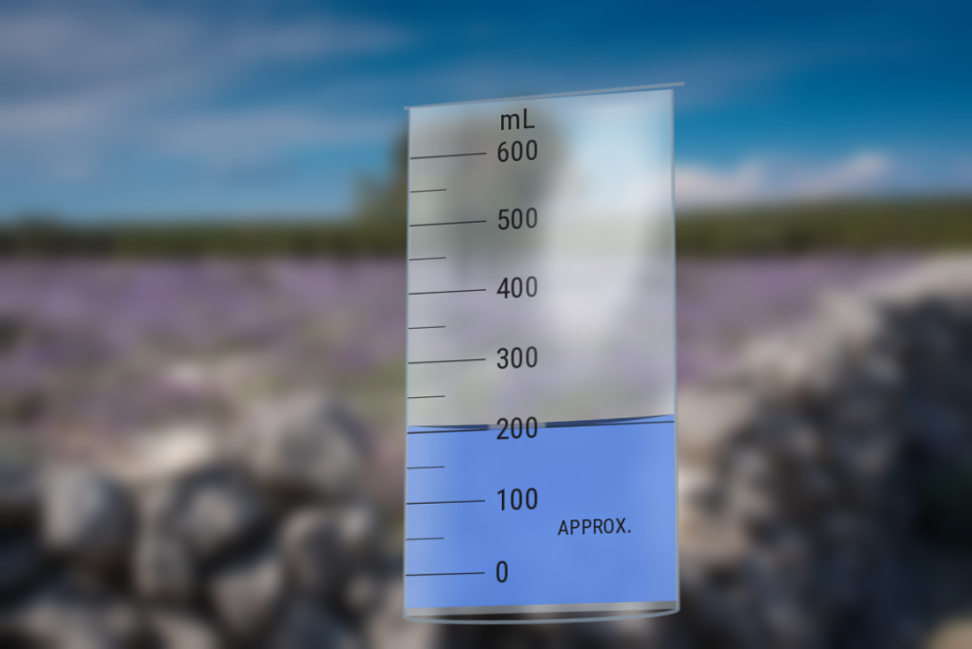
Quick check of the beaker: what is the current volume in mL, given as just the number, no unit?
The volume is 200
